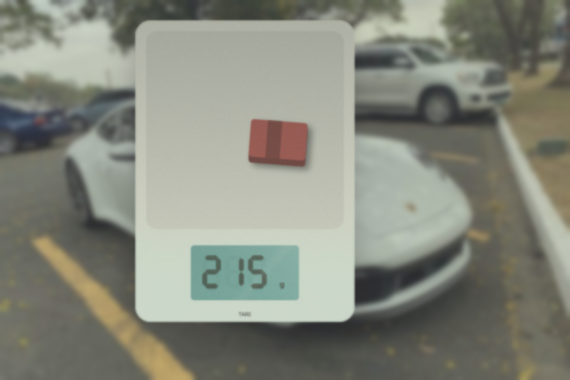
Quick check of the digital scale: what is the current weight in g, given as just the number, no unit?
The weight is 215
